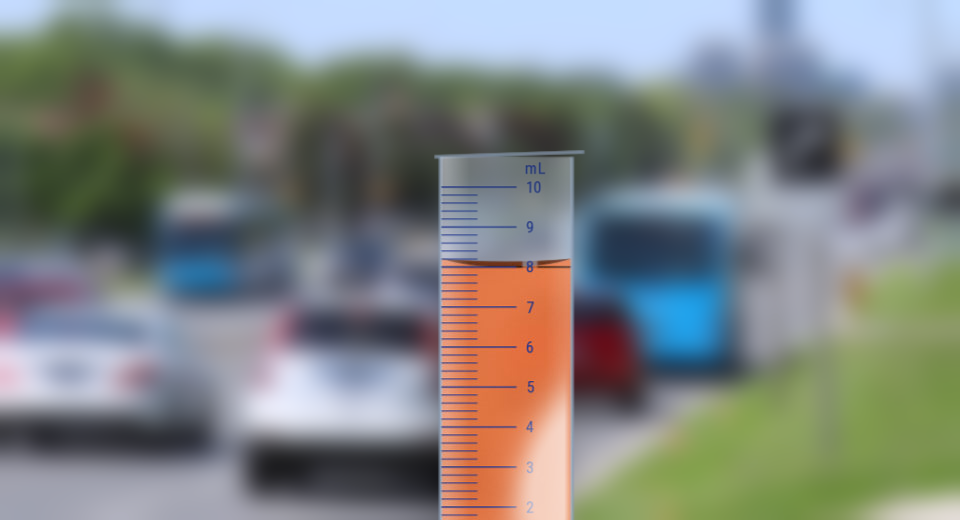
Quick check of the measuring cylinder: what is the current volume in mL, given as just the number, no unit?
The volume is 8
